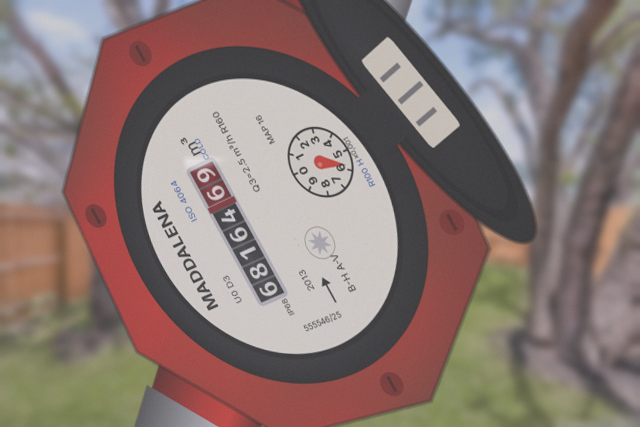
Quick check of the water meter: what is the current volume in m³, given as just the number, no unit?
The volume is 68164.695
